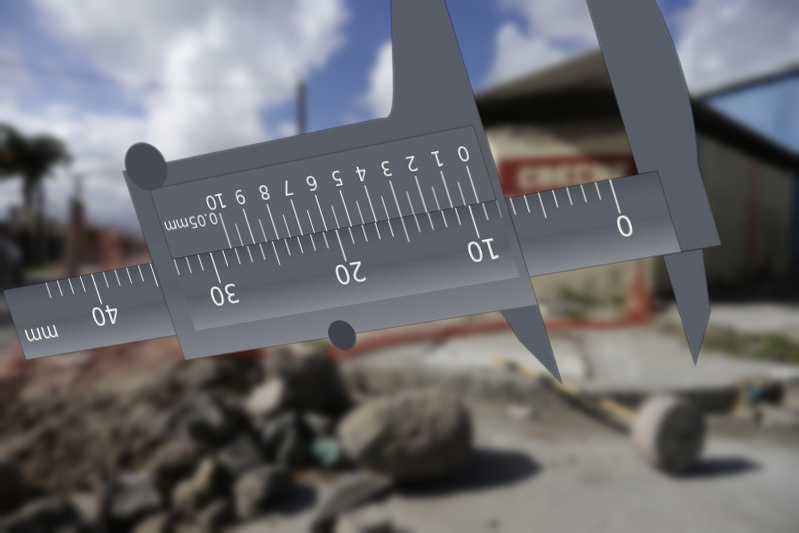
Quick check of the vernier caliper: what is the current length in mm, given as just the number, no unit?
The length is 9.3
